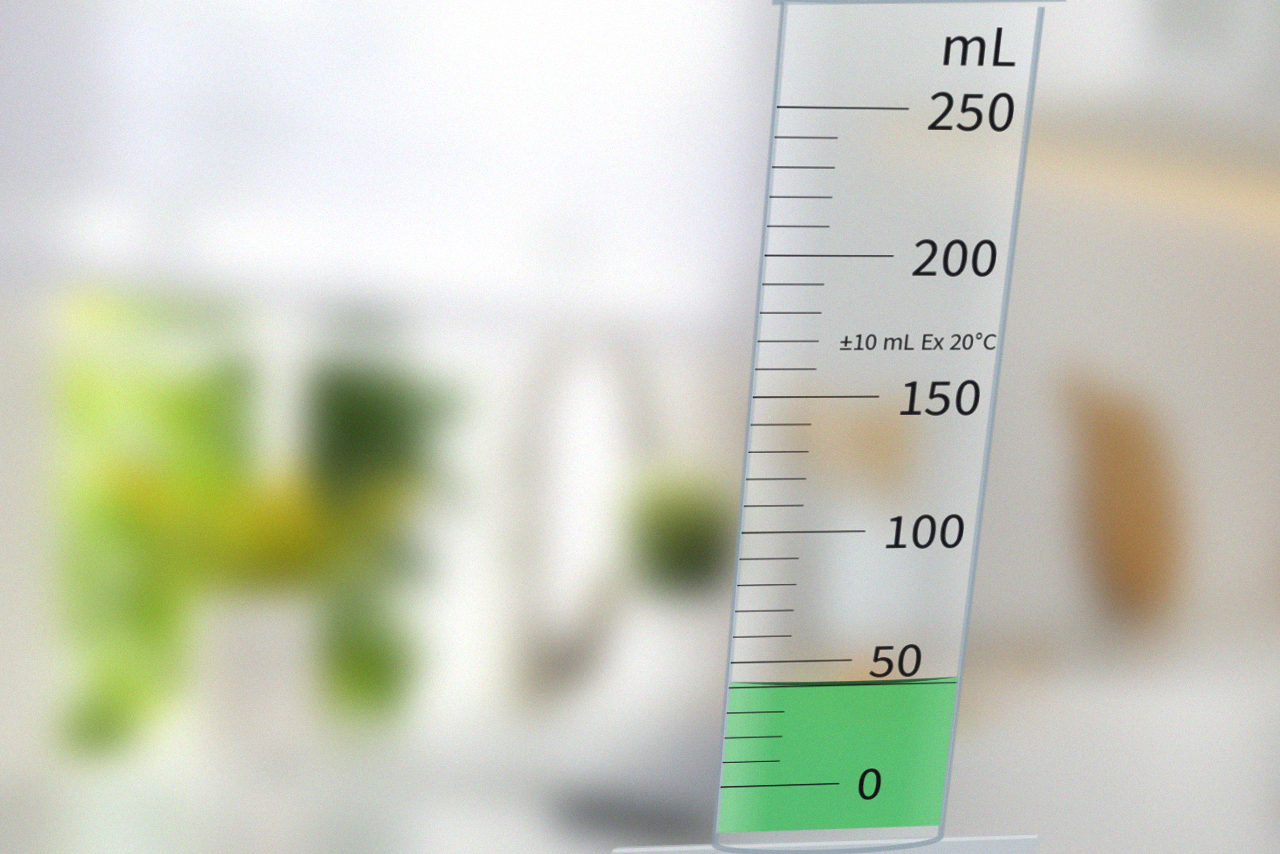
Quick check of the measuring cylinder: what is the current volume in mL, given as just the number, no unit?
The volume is 40
